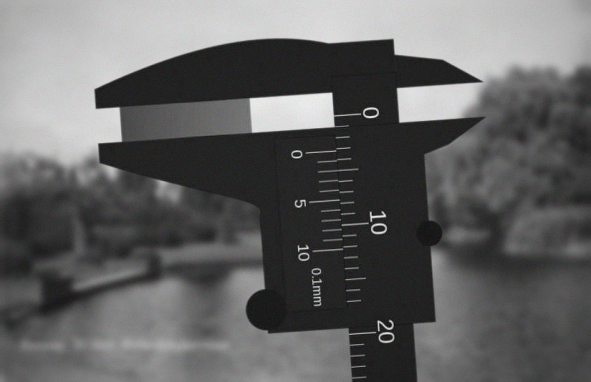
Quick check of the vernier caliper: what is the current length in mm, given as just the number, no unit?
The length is 3.2
